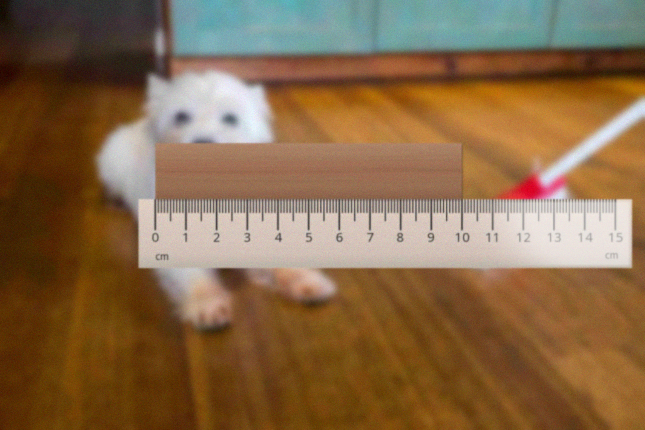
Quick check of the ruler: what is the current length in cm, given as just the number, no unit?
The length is 10
